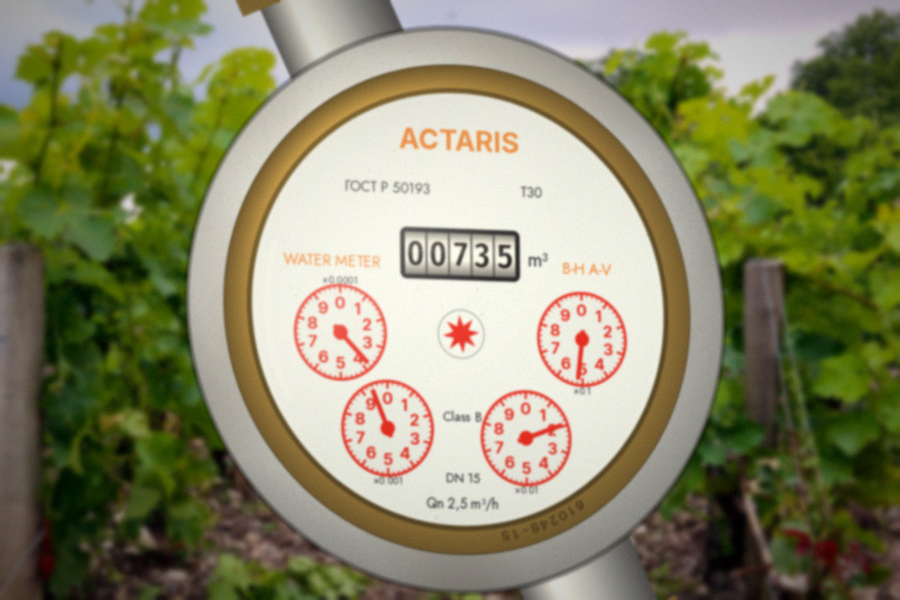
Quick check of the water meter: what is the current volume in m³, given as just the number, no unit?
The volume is 735.5193
